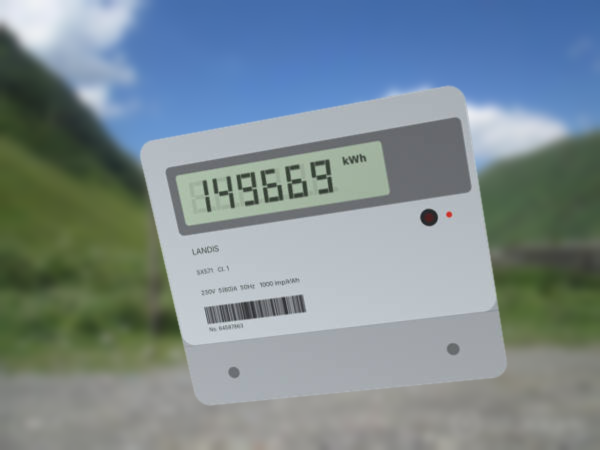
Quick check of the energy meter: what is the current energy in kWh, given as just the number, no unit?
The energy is 149669
